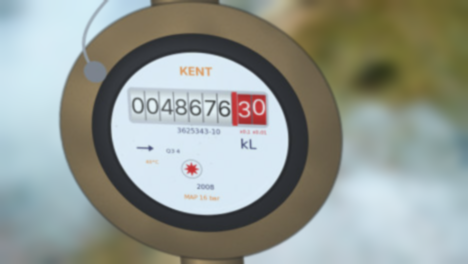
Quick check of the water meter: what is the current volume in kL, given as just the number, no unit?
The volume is 48676.30
